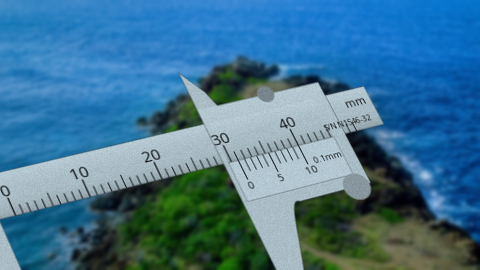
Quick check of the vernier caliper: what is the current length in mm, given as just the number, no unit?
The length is 31.0
